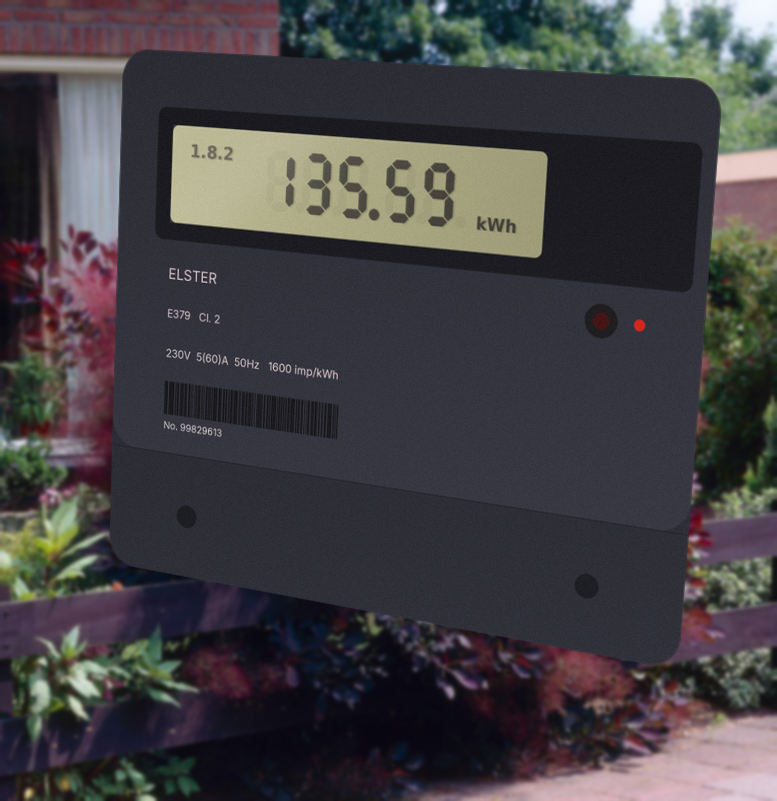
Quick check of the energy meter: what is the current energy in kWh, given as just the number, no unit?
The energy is 135.59
